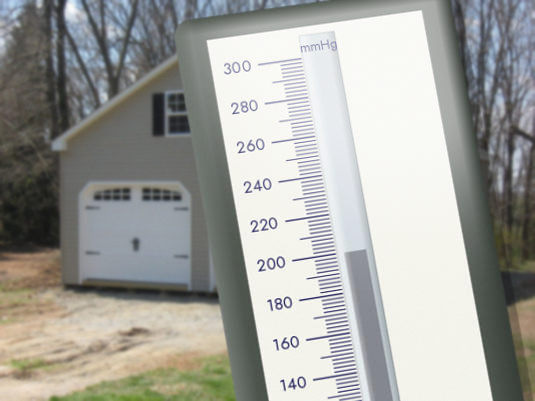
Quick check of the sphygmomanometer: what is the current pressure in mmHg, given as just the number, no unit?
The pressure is 200
